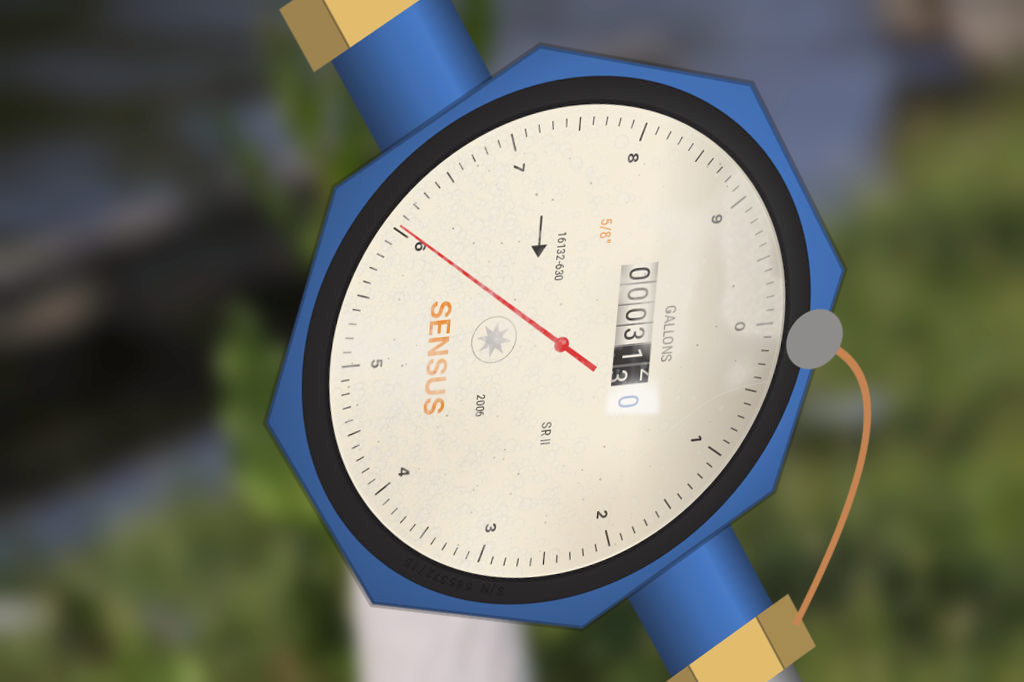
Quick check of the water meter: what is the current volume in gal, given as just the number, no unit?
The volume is 3126.0
